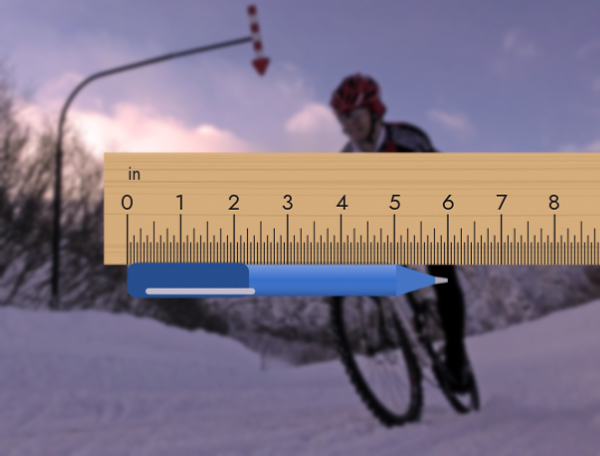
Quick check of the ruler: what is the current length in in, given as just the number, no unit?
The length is 6
